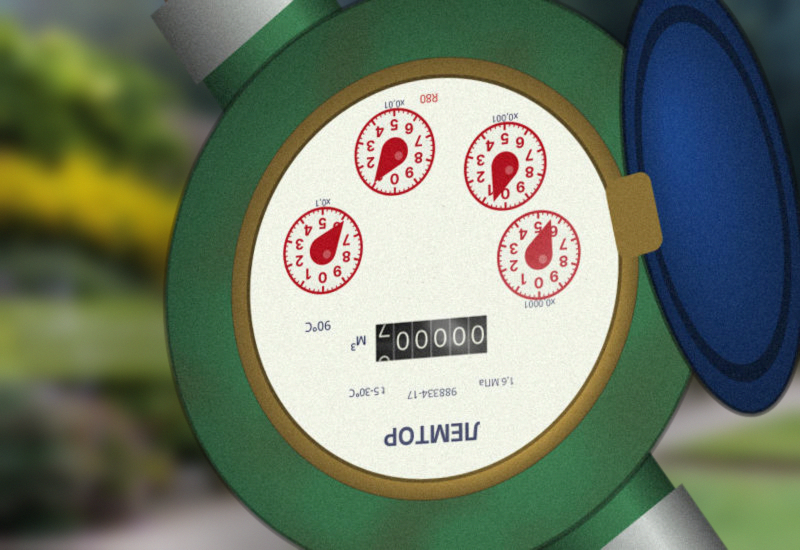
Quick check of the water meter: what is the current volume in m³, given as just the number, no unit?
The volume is 6.6105
